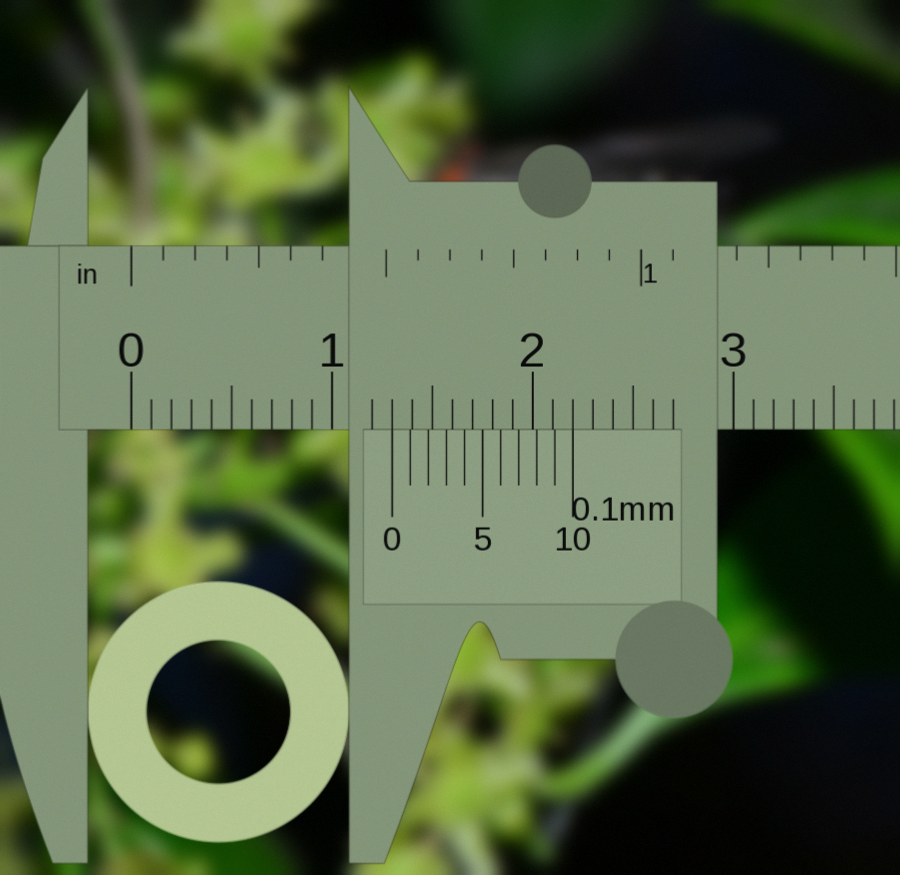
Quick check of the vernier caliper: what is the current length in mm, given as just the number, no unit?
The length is 13.0
